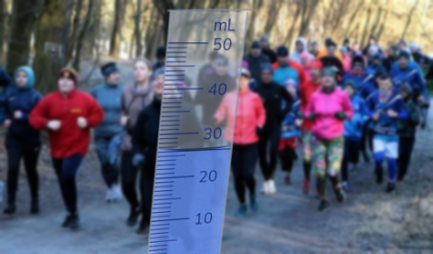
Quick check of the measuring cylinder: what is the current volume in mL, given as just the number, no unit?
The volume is 26
